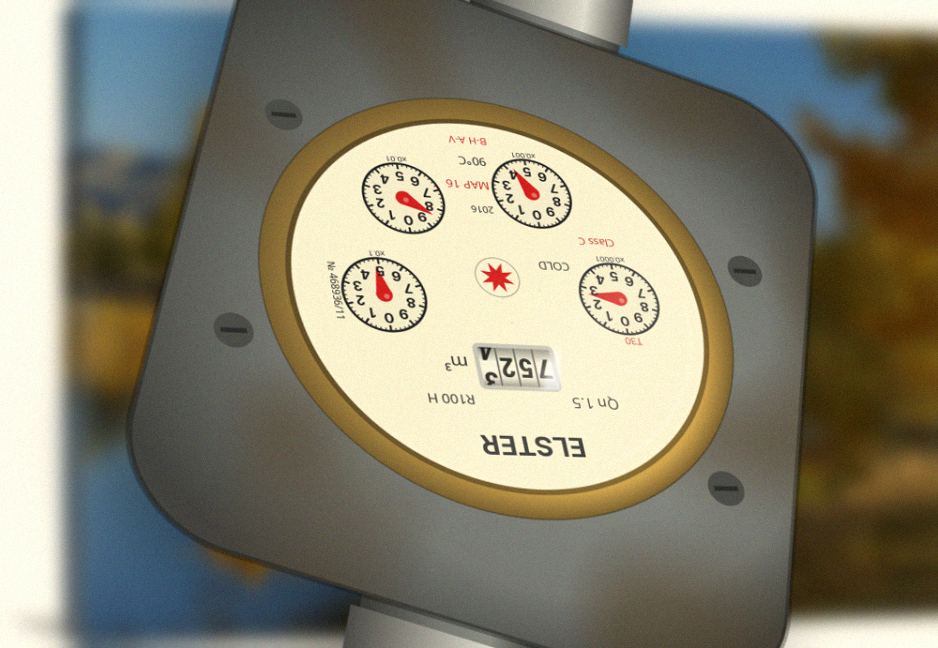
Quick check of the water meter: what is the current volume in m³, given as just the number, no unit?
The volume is 7523.4842
